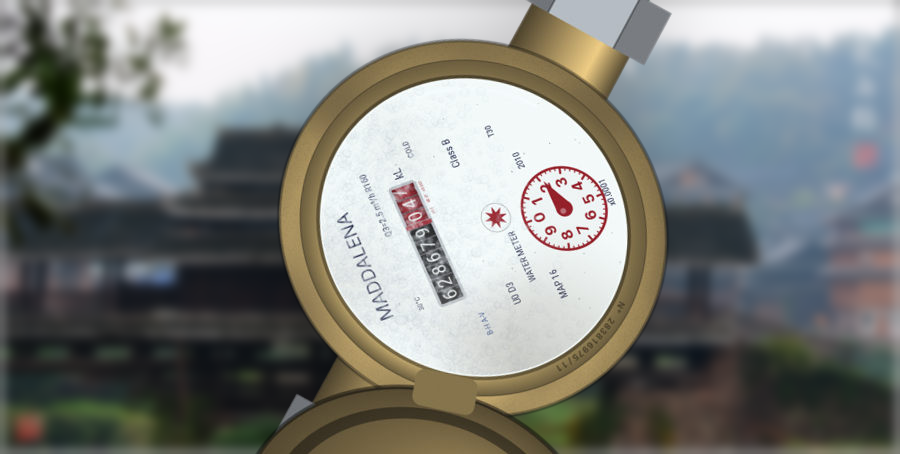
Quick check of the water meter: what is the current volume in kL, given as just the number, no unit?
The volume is 628679.0472
